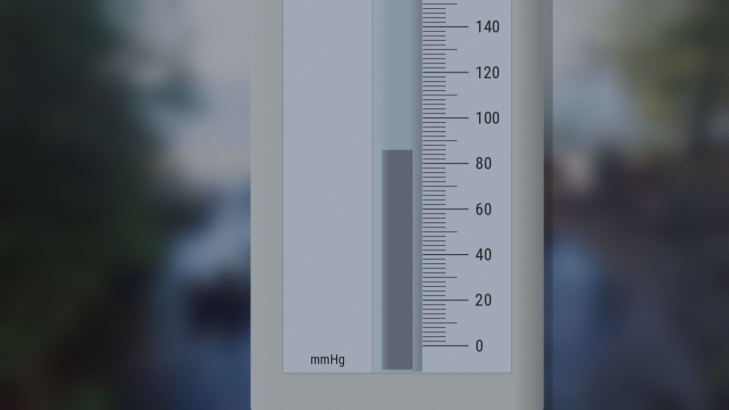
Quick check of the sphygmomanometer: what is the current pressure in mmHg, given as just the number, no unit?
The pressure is 86
